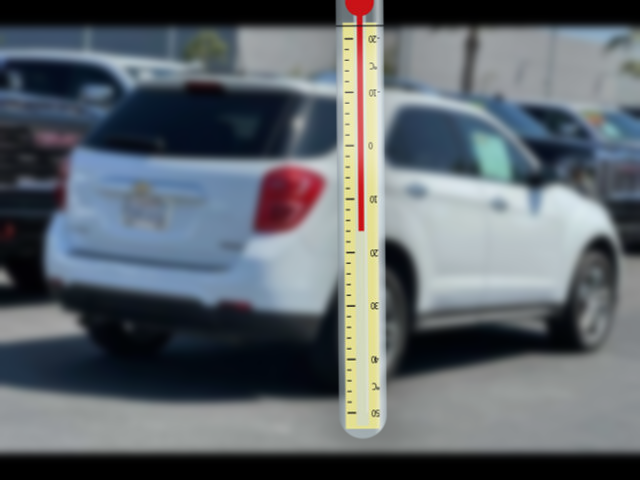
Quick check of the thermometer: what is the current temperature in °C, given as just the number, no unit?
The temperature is 16
